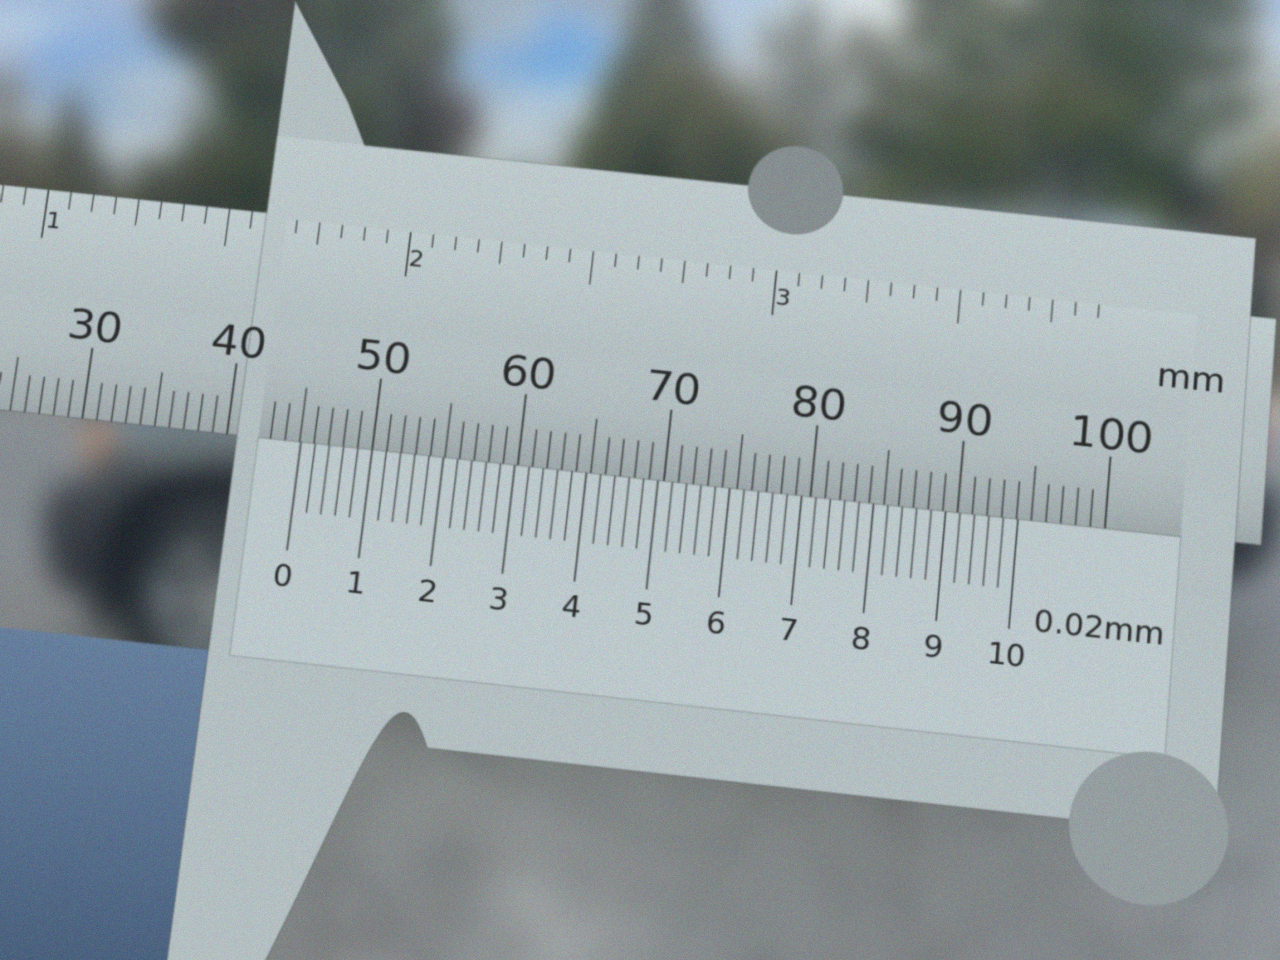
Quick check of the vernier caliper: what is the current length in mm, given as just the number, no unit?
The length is 45.1
